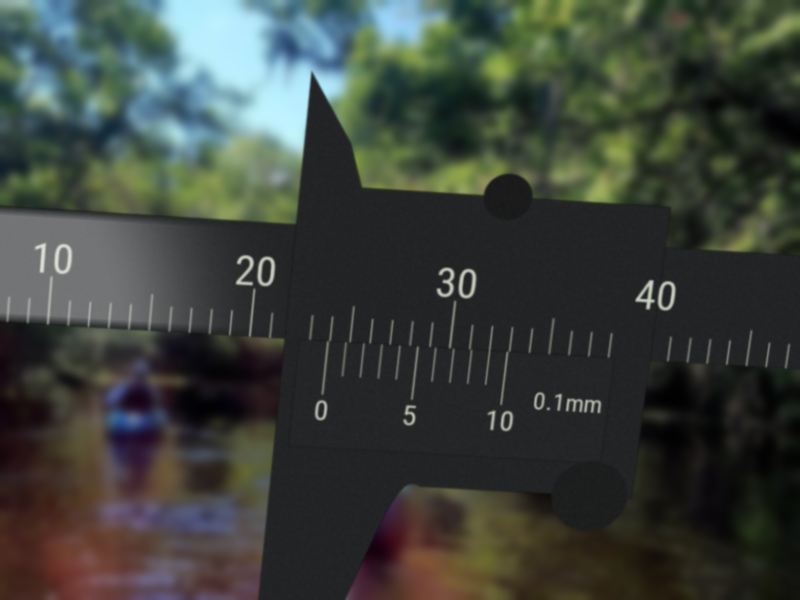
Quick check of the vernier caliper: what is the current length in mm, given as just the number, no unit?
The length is 23.9
